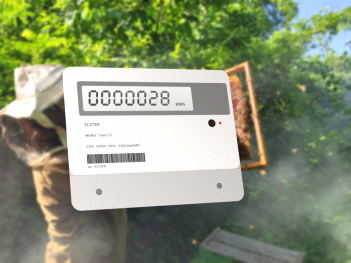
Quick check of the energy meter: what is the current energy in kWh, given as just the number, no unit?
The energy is 28
